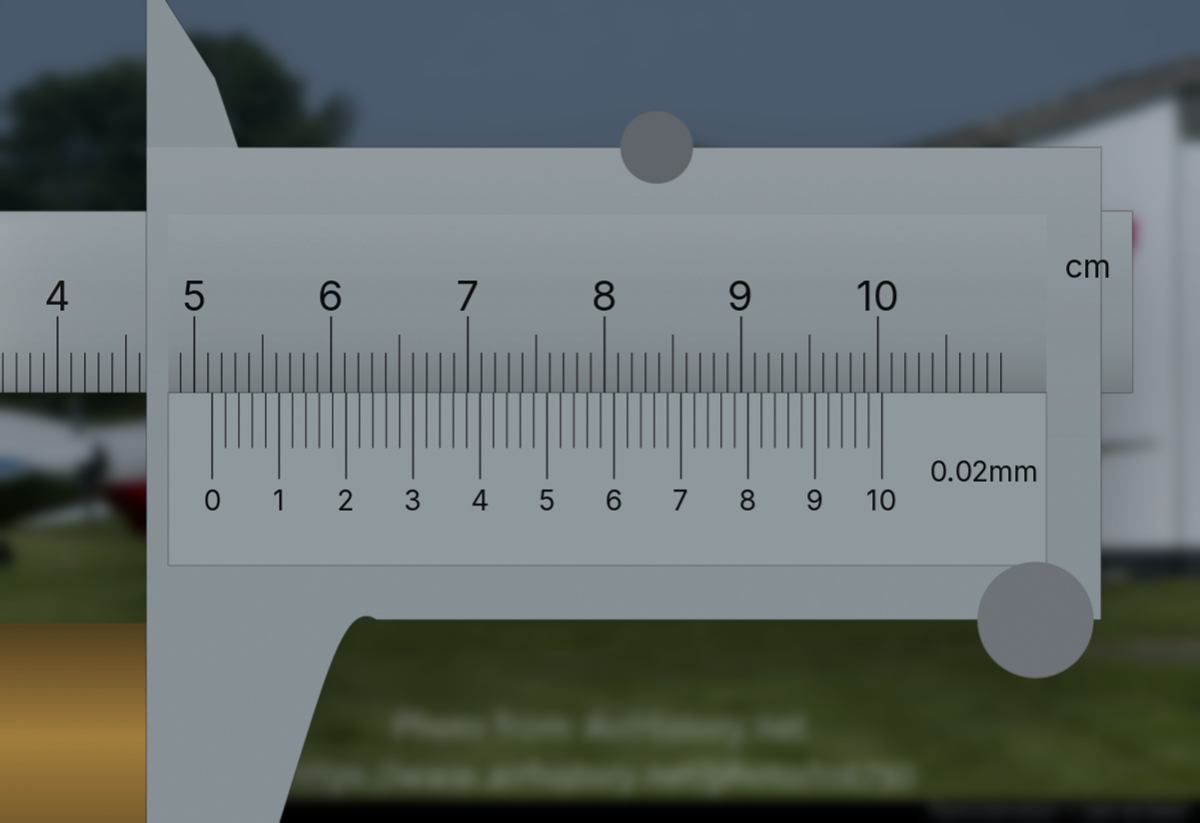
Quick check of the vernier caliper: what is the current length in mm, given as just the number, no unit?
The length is 51.3
